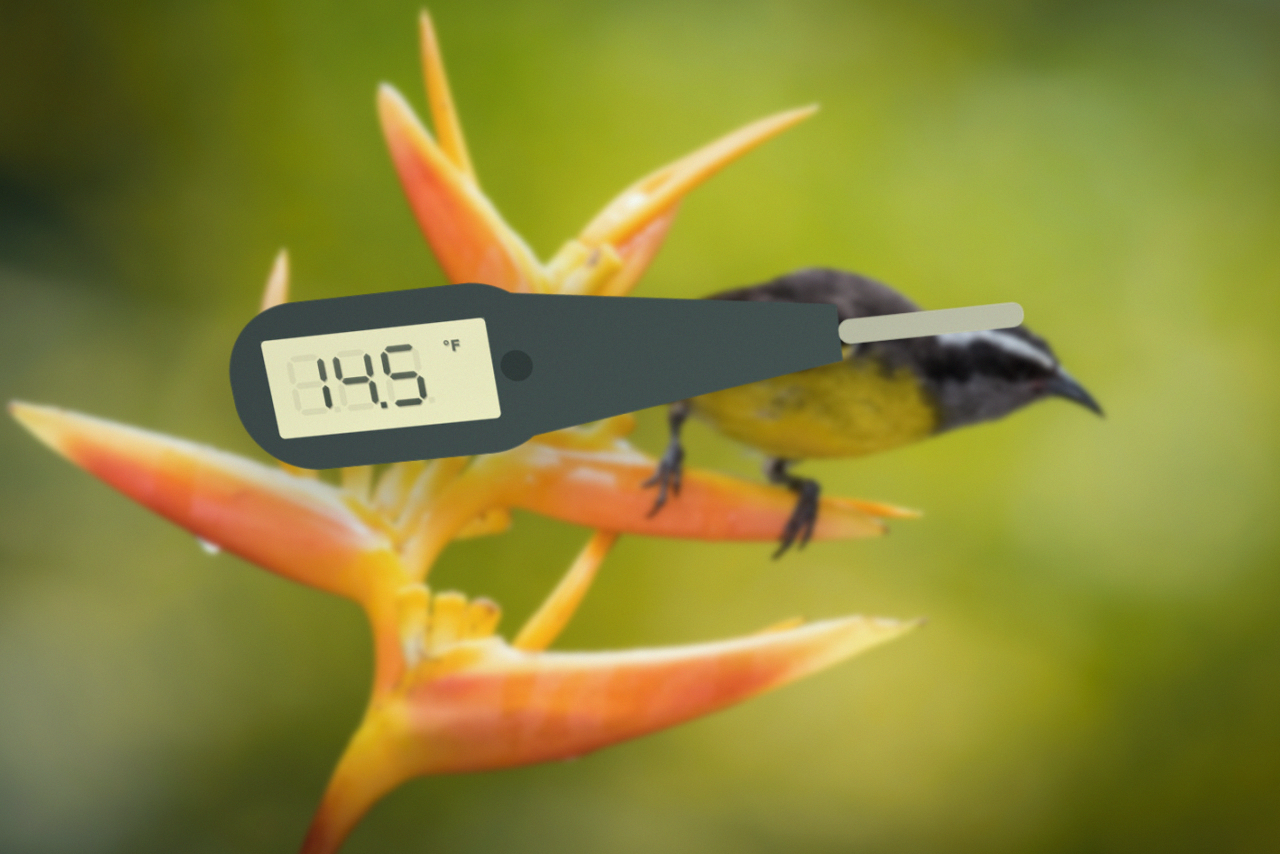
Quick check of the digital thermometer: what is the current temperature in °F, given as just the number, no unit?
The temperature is 14.5
